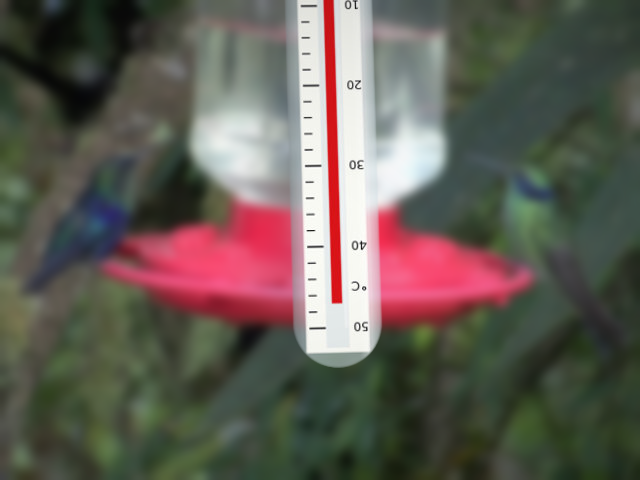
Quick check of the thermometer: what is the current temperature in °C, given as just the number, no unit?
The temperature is 47
